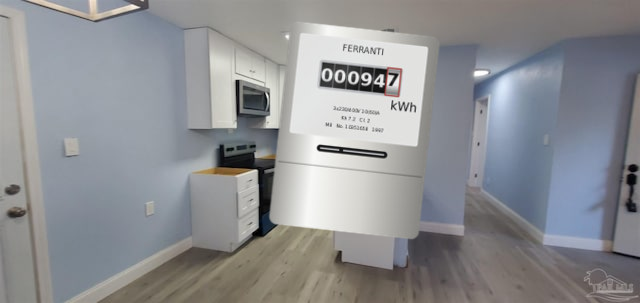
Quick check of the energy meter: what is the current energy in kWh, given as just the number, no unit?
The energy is 94.7
